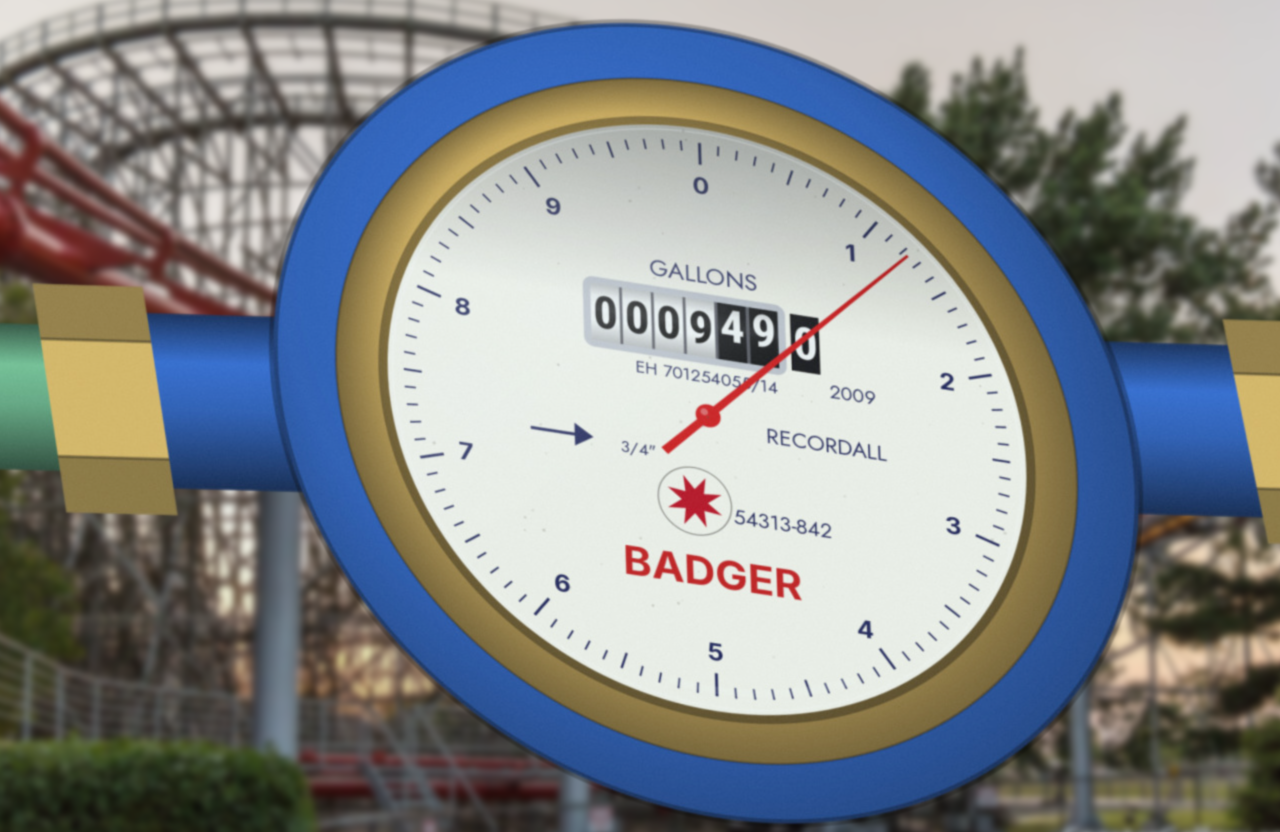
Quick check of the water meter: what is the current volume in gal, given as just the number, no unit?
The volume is 9491.2
